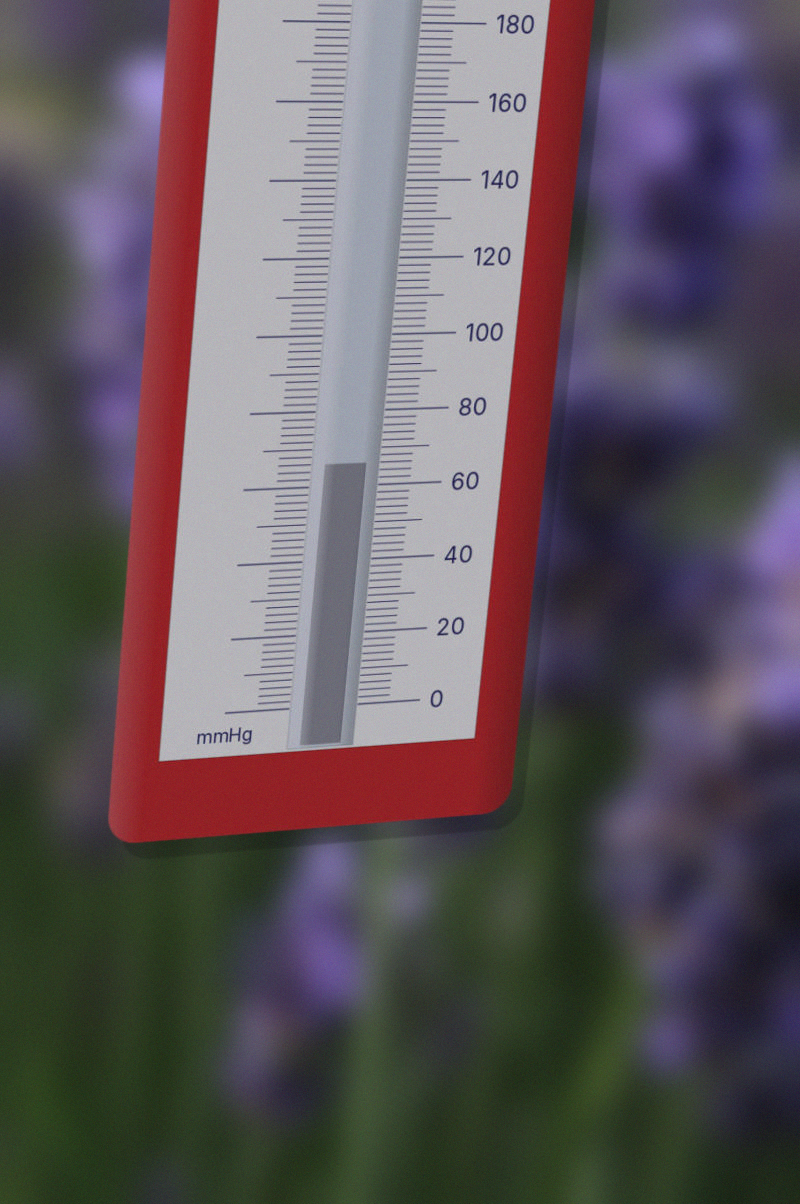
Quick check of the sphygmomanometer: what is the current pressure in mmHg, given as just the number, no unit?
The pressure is 66
